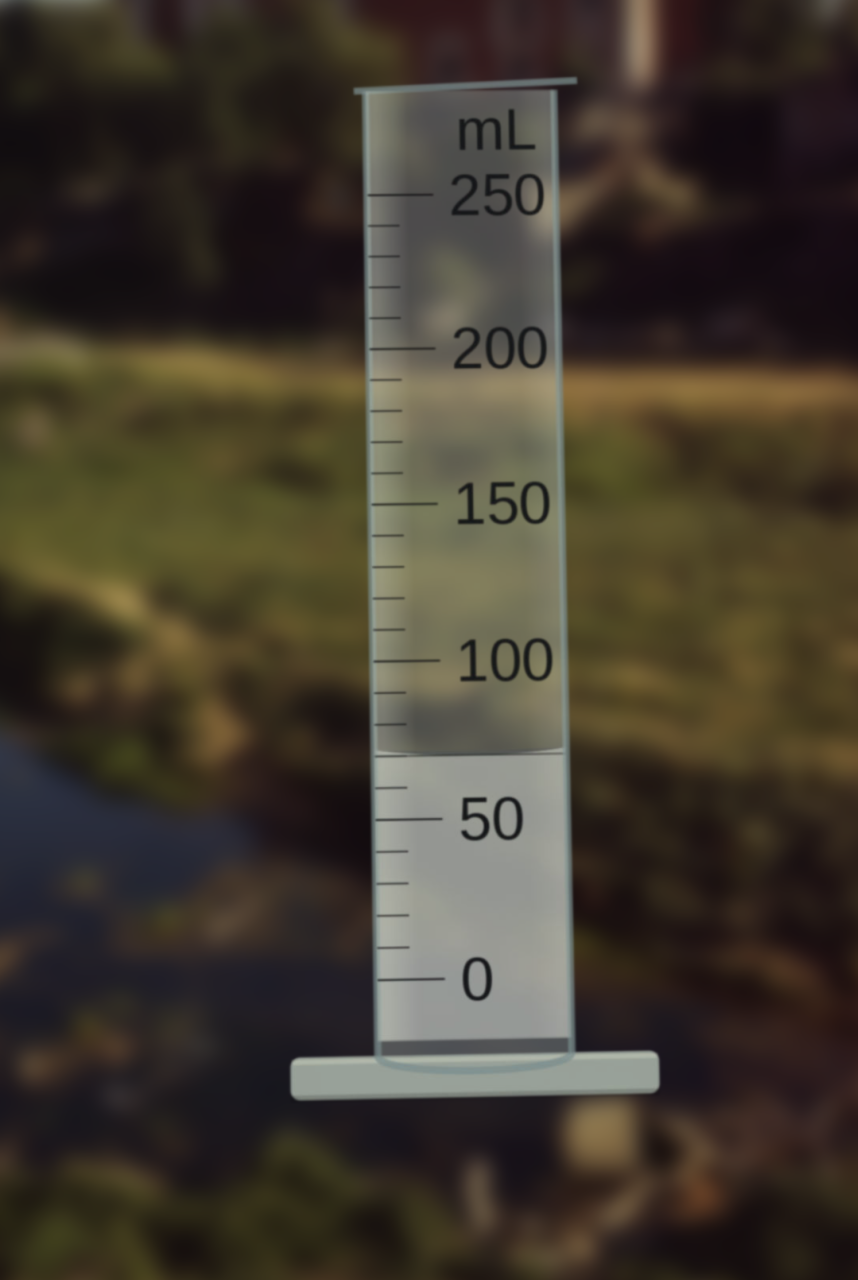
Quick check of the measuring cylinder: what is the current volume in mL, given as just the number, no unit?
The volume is 70
